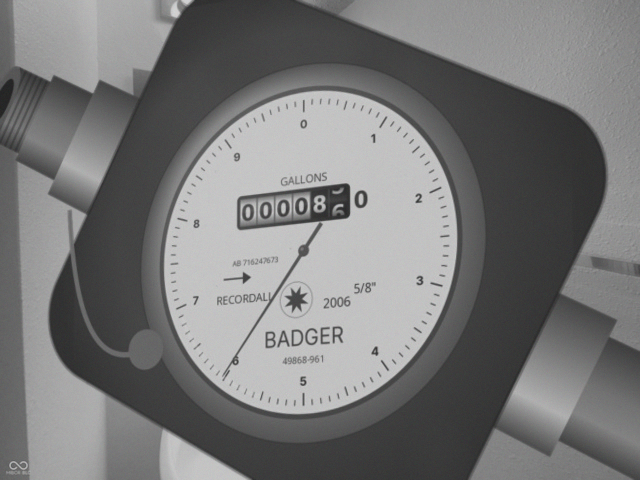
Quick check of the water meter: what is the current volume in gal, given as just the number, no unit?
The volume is 856.0
